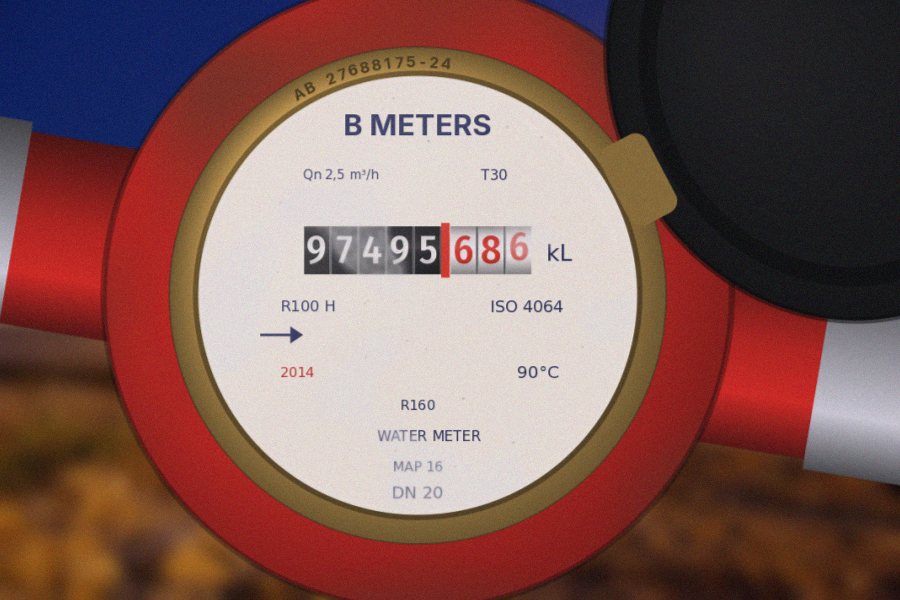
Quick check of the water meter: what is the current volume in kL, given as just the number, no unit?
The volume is 97495.686
